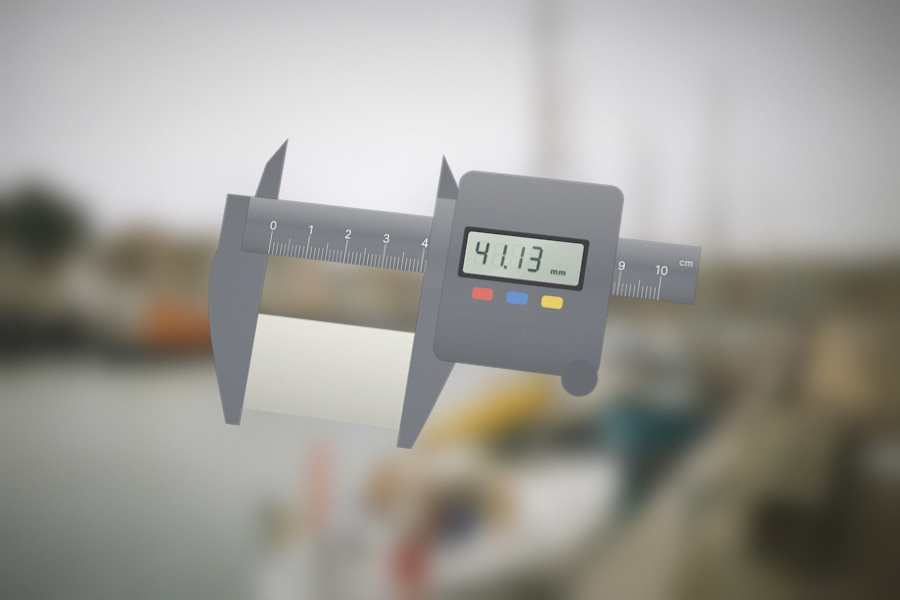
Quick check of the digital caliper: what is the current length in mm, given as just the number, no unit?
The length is 41.13
